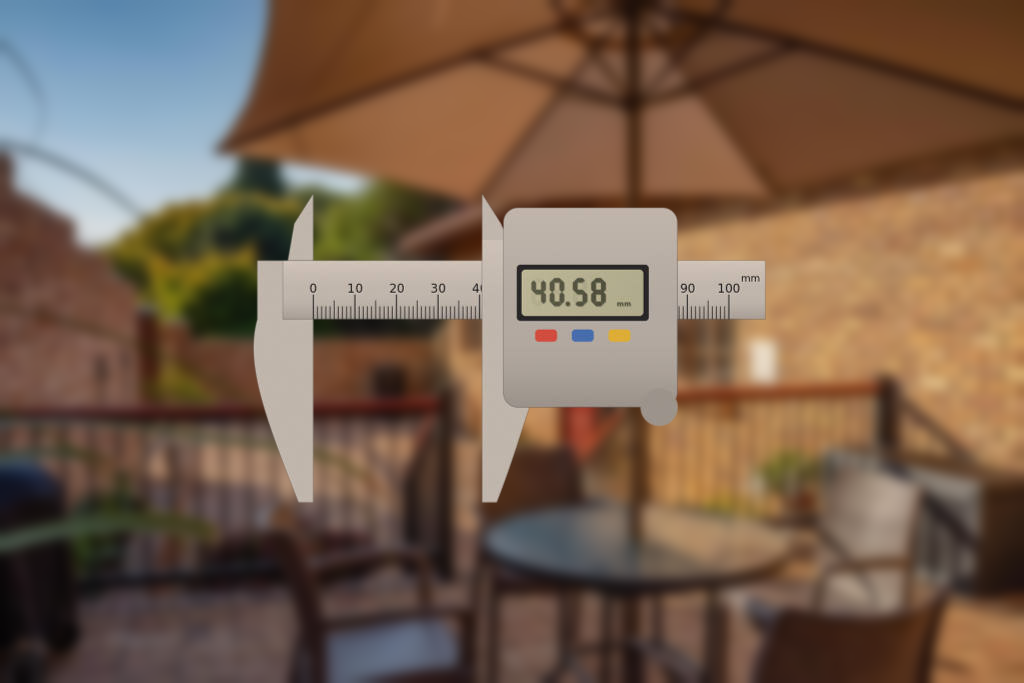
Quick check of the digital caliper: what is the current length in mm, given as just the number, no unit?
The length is 40.58
